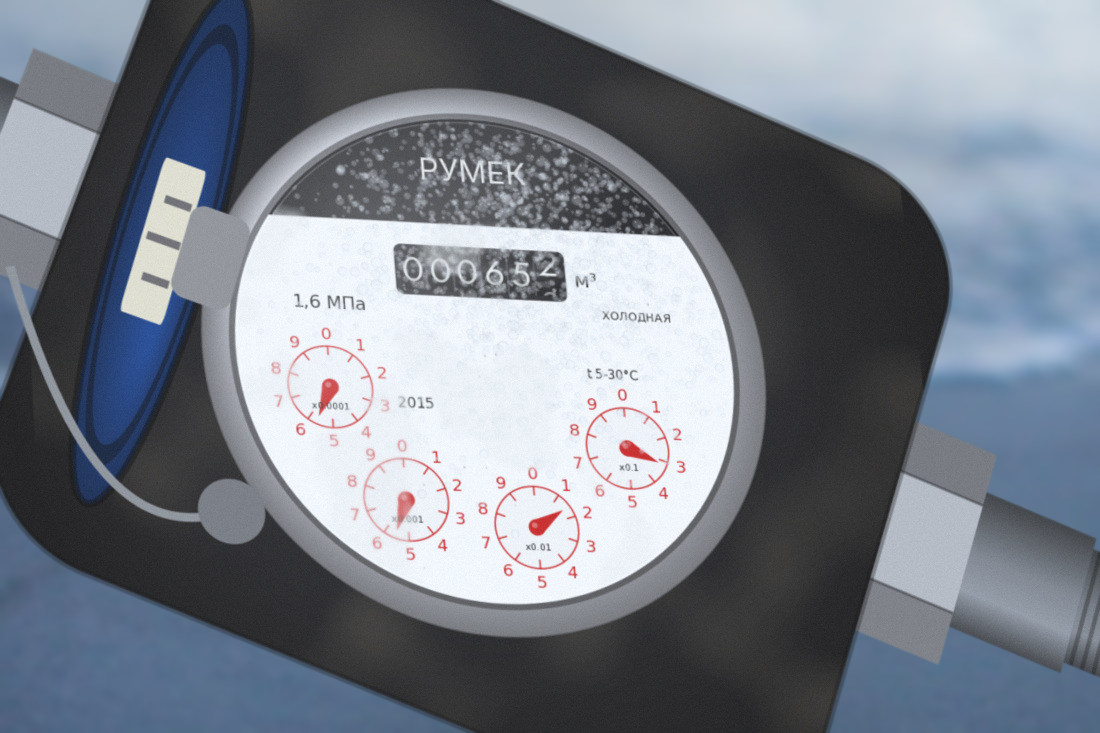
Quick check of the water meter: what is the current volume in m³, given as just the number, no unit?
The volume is 652.3155
